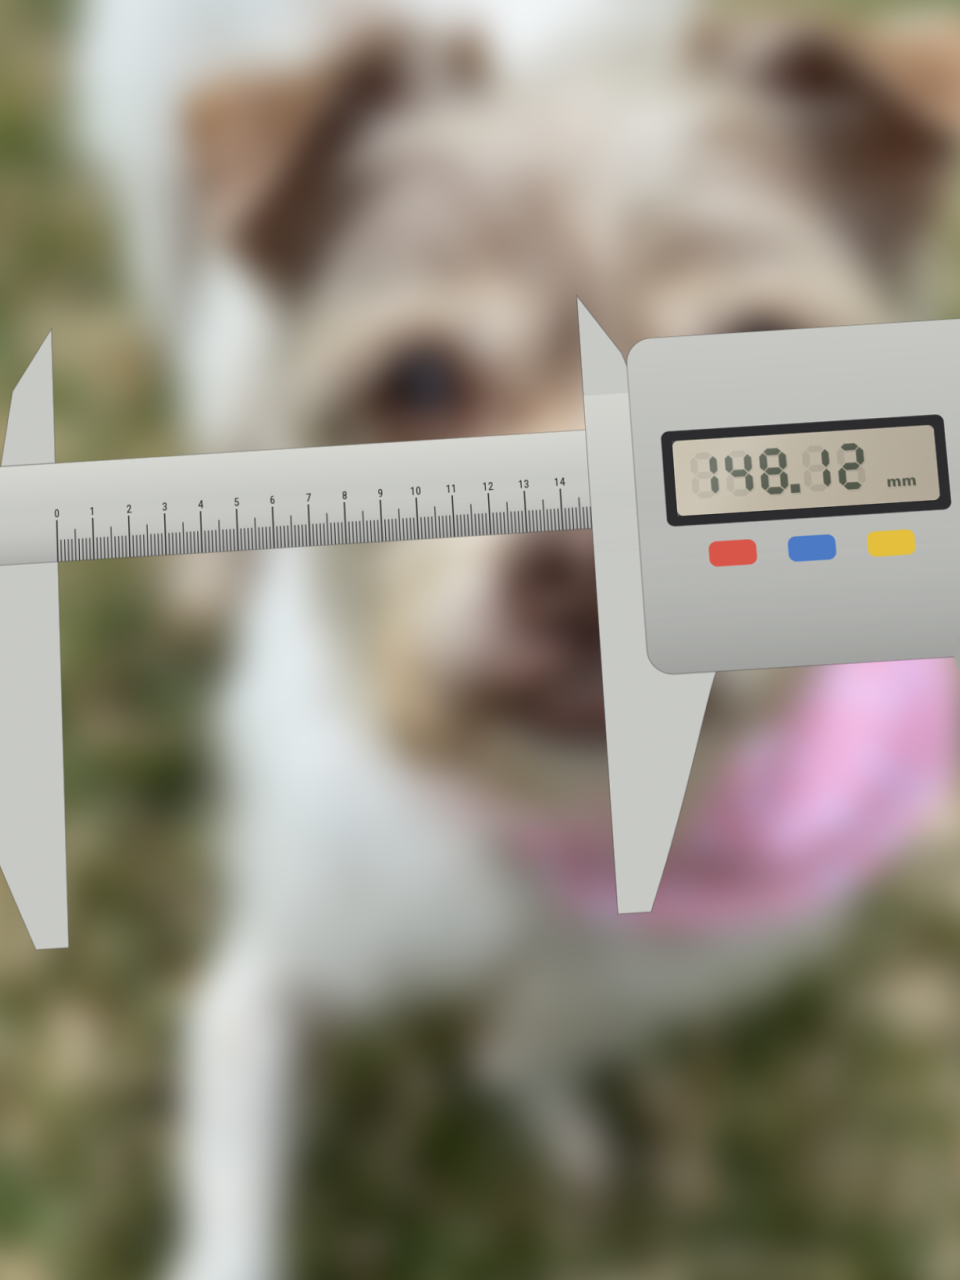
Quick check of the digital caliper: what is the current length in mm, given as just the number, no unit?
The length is 148.12
